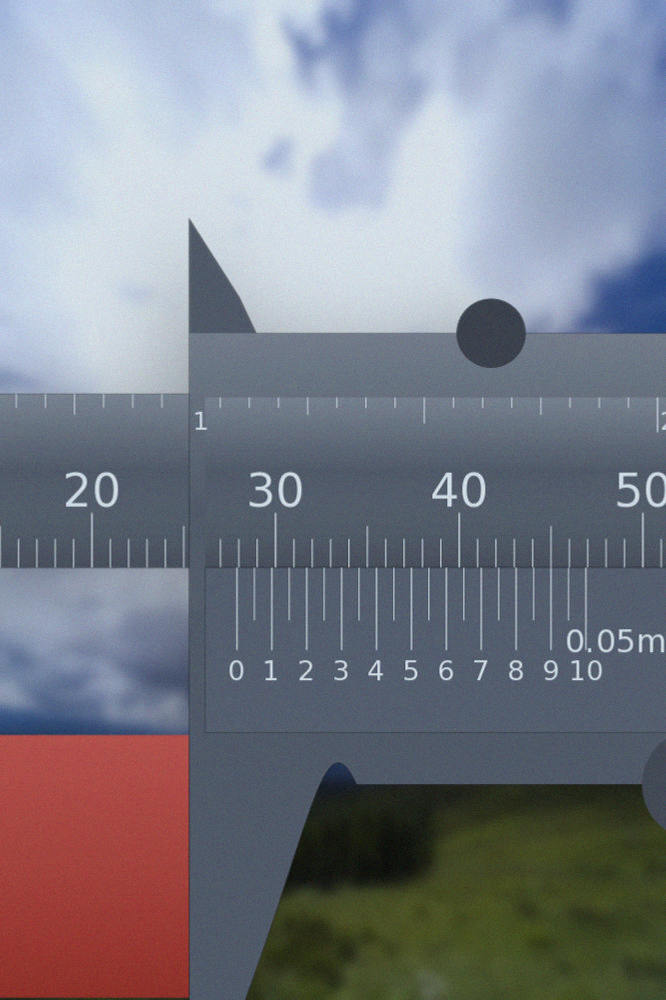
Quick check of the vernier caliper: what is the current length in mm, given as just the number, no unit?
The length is 27.9
